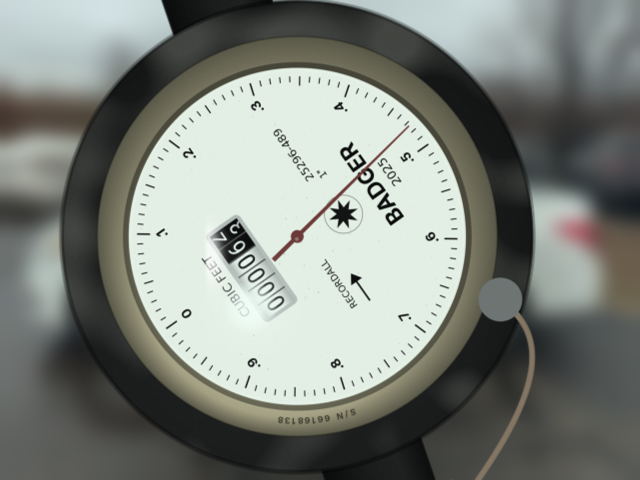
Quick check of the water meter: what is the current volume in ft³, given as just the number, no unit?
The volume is 62.47
